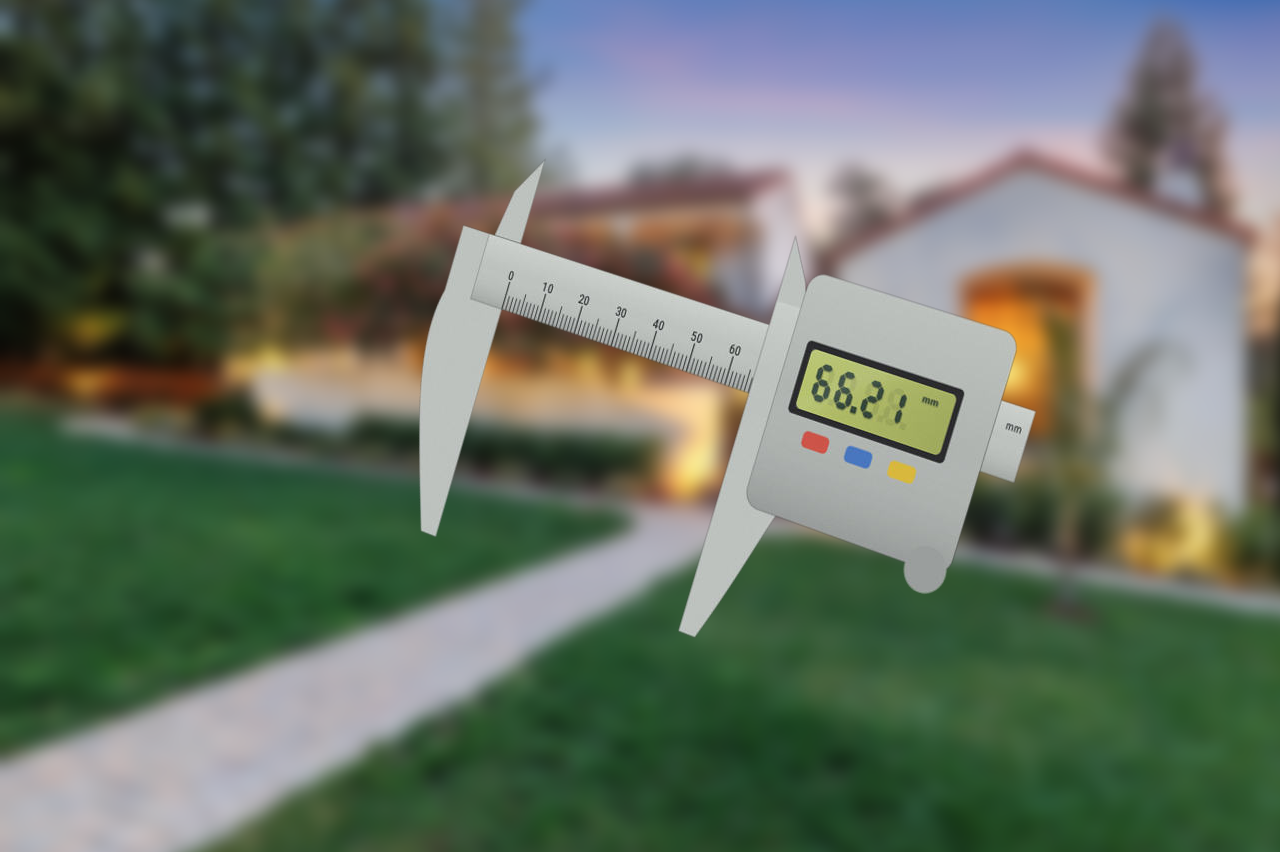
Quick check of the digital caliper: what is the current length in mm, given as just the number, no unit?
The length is 66.21
